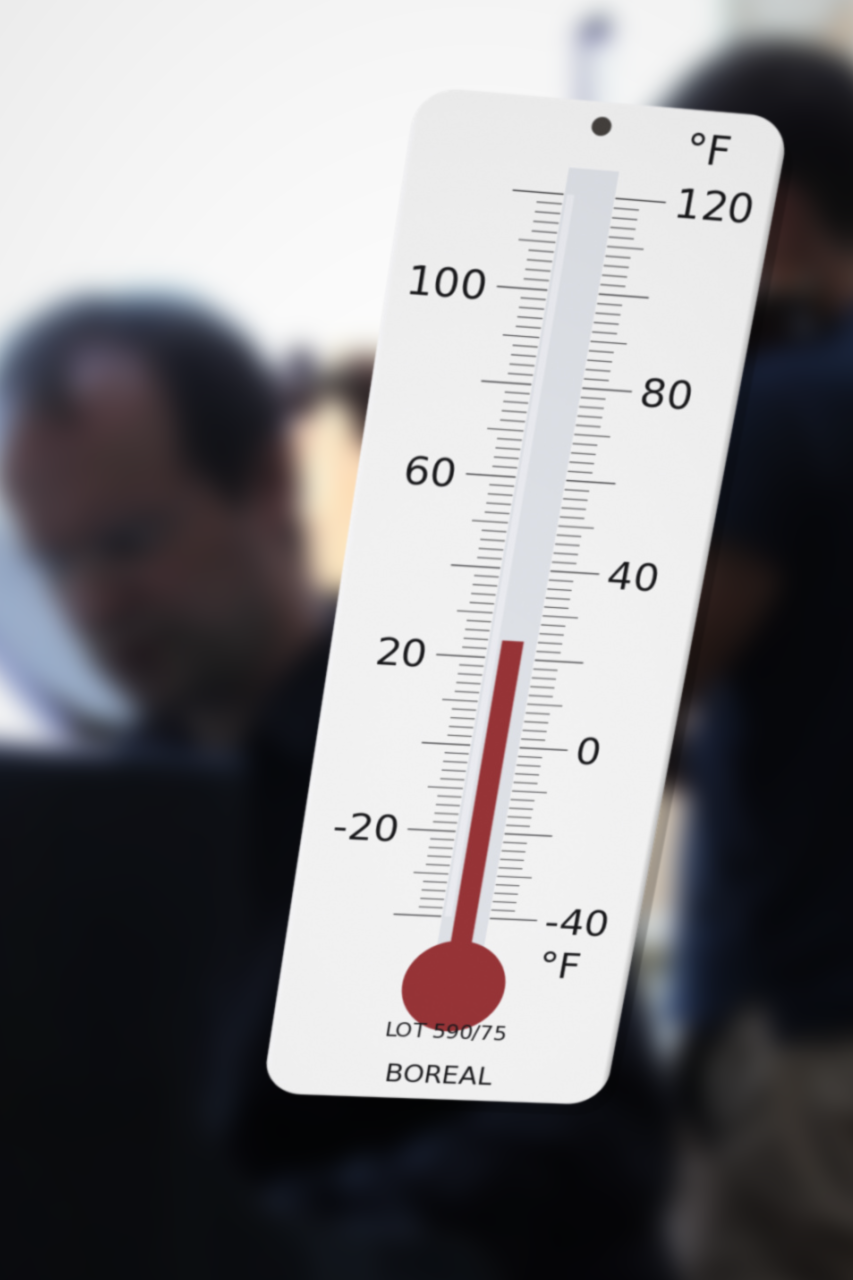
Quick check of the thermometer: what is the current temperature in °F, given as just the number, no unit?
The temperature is 24
